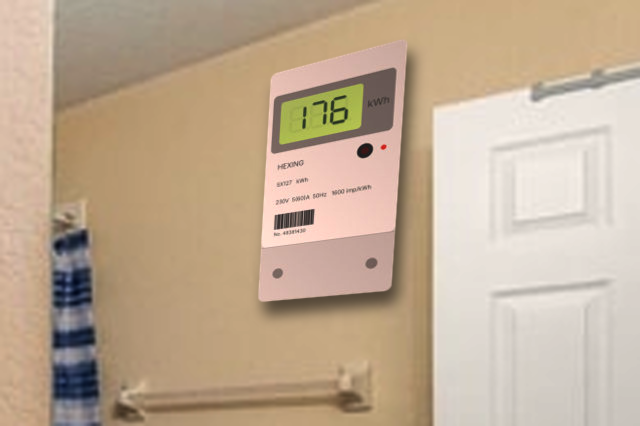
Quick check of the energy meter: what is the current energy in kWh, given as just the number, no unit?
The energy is 176
